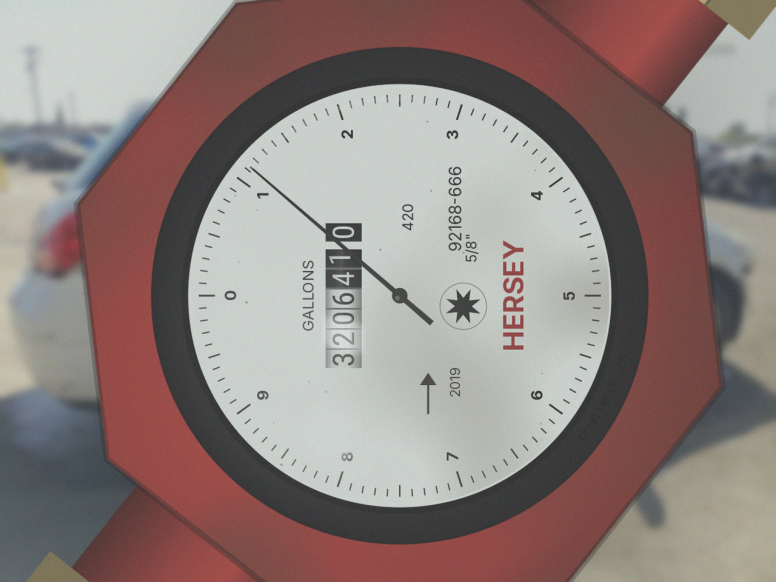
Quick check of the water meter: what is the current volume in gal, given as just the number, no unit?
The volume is 3206411.1
